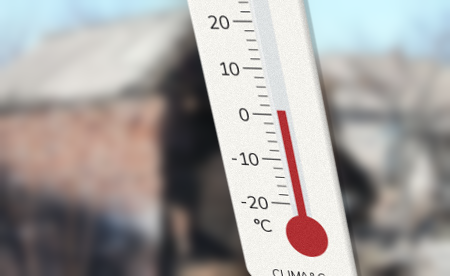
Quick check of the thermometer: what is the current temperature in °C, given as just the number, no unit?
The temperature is 1
